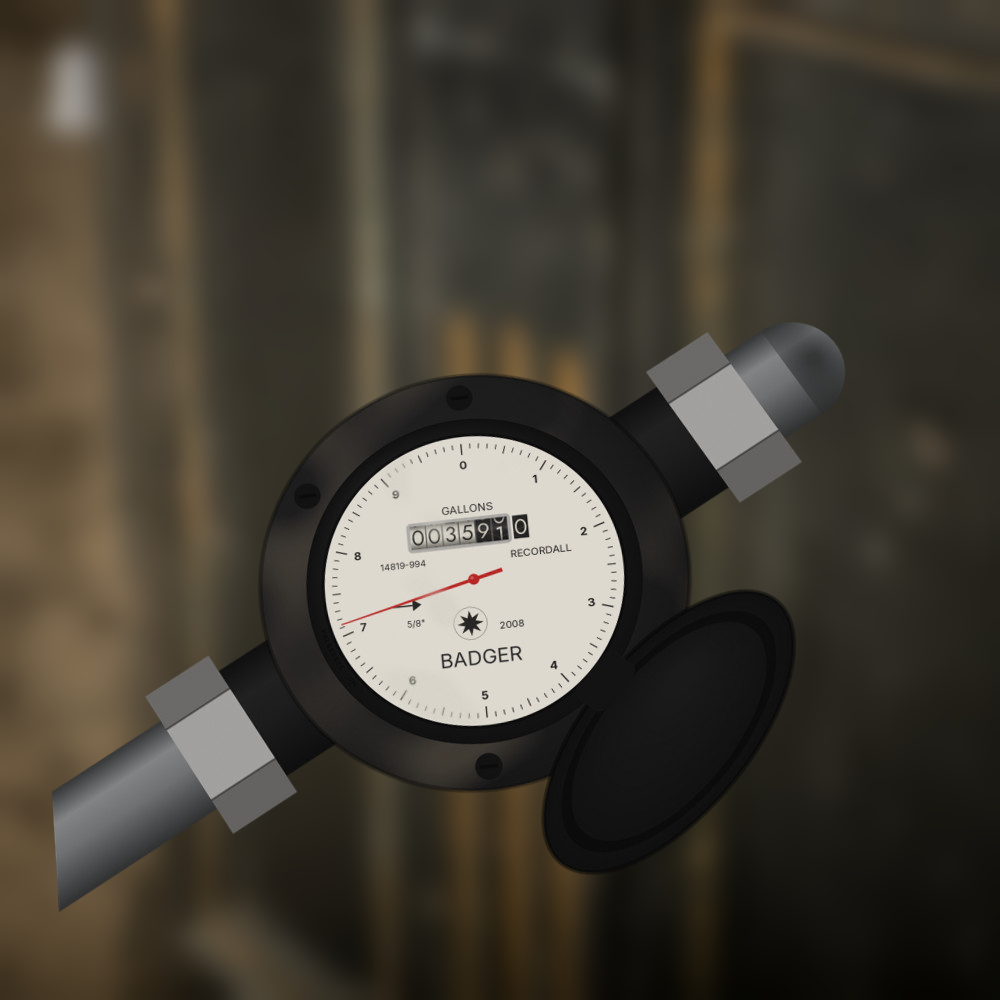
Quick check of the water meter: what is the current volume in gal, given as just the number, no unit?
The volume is 35907.1
